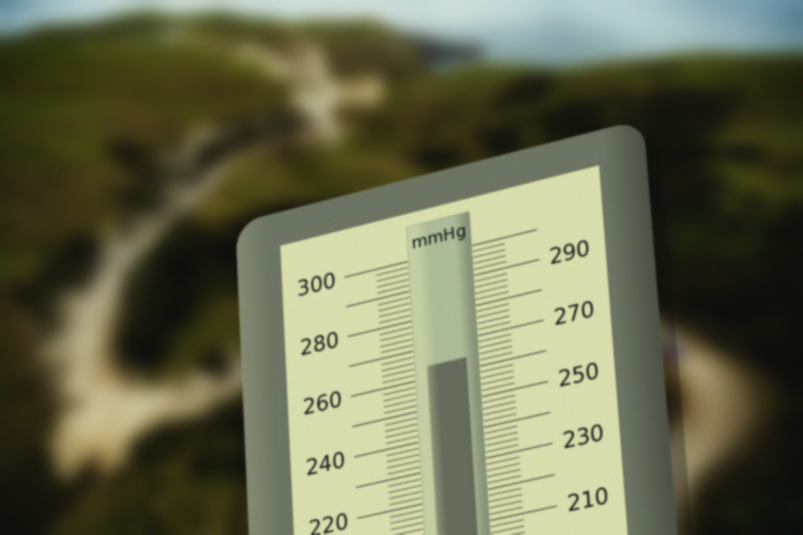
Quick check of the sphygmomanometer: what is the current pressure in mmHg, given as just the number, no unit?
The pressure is 264
